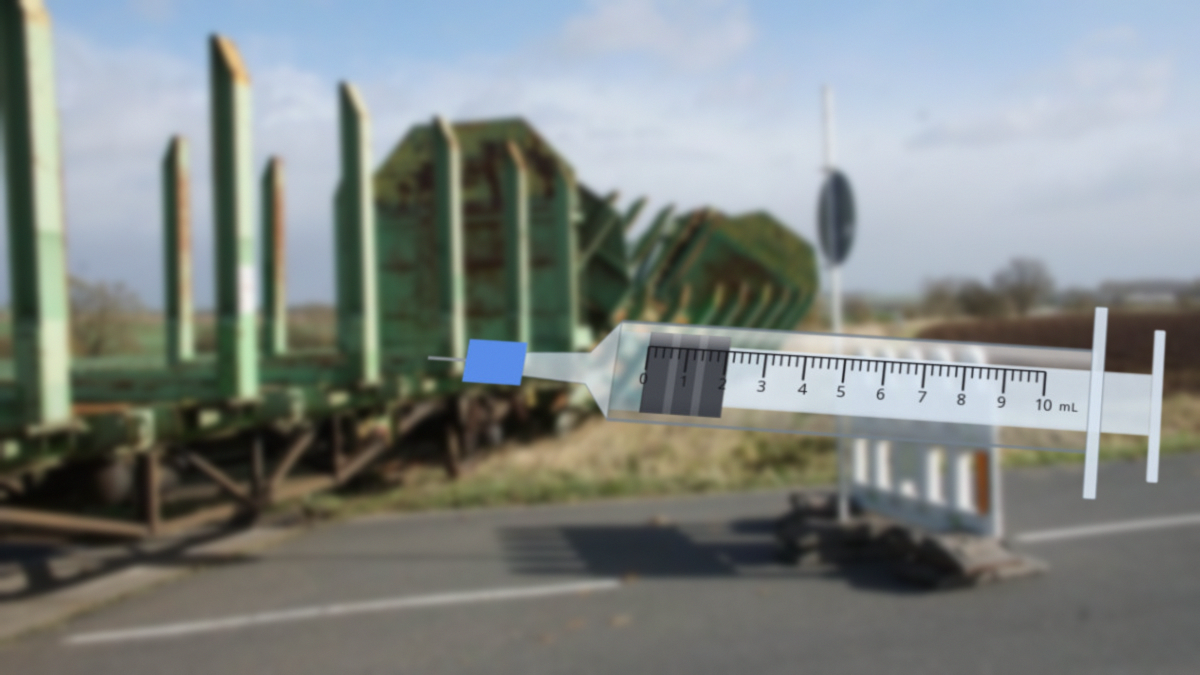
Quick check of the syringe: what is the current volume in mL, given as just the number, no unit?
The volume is 0
